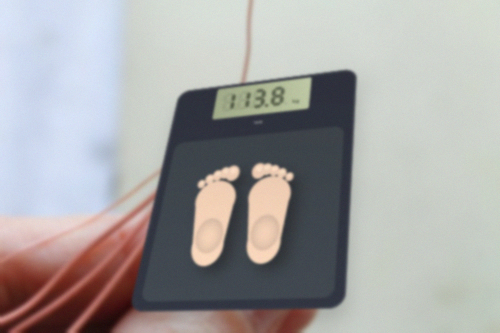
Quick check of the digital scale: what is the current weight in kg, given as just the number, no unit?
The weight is 113.8
